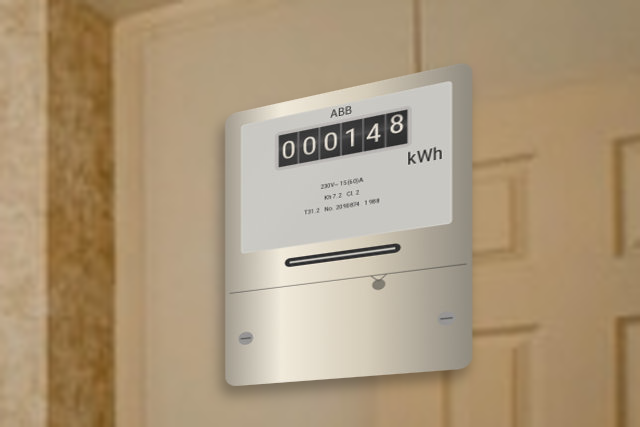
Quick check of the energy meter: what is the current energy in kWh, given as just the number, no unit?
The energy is 148
